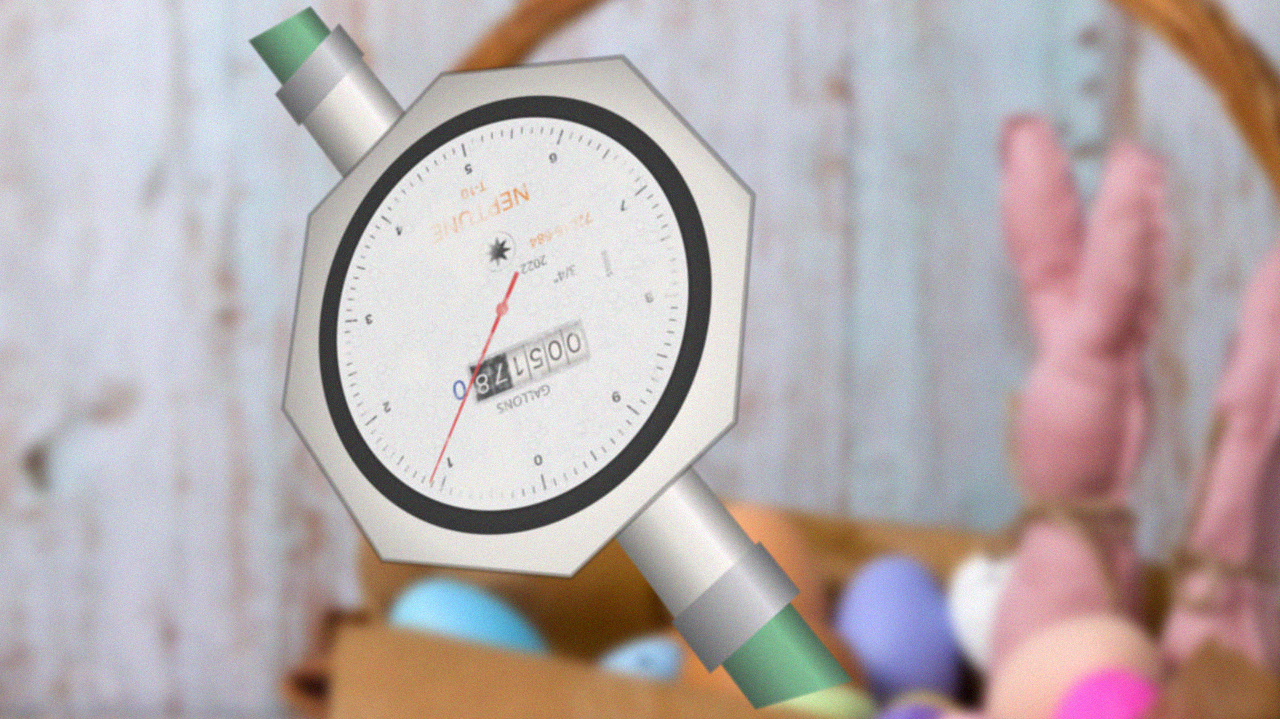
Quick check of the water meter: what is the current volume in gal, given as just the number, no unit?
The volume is 51781.1
